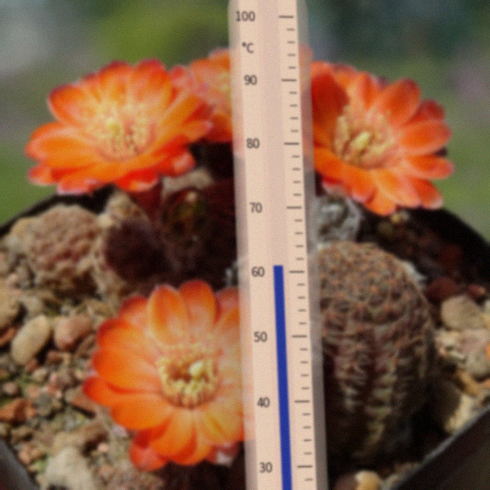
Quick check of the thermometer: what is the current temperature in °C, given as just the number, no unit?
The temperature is 61
